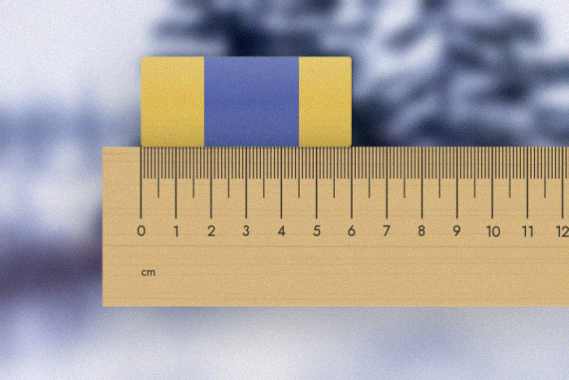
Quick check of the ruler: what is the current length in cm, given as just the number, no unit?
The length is 6
